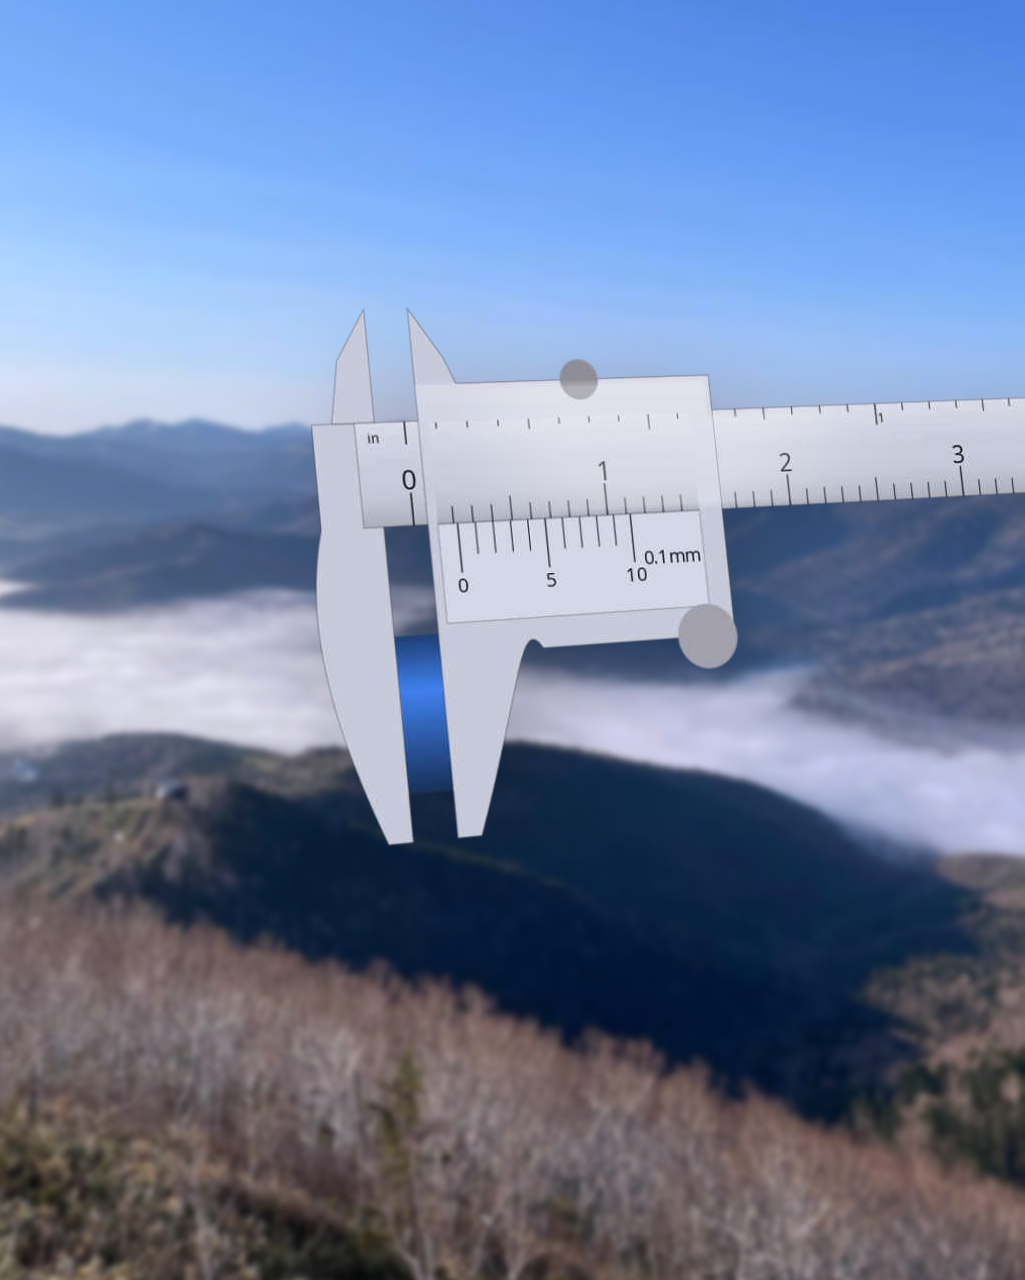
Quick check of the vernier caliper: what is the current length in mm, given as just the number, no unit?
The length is 2.2
